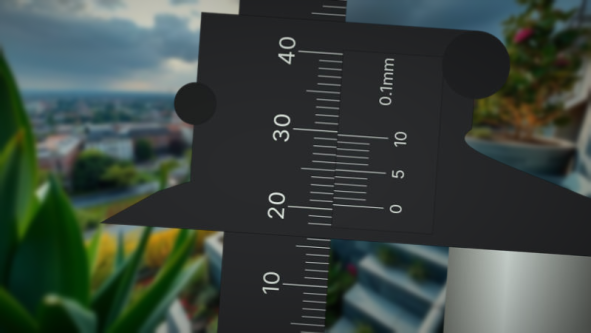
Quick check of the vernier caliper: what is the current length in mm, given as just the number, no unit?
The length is 20.6
